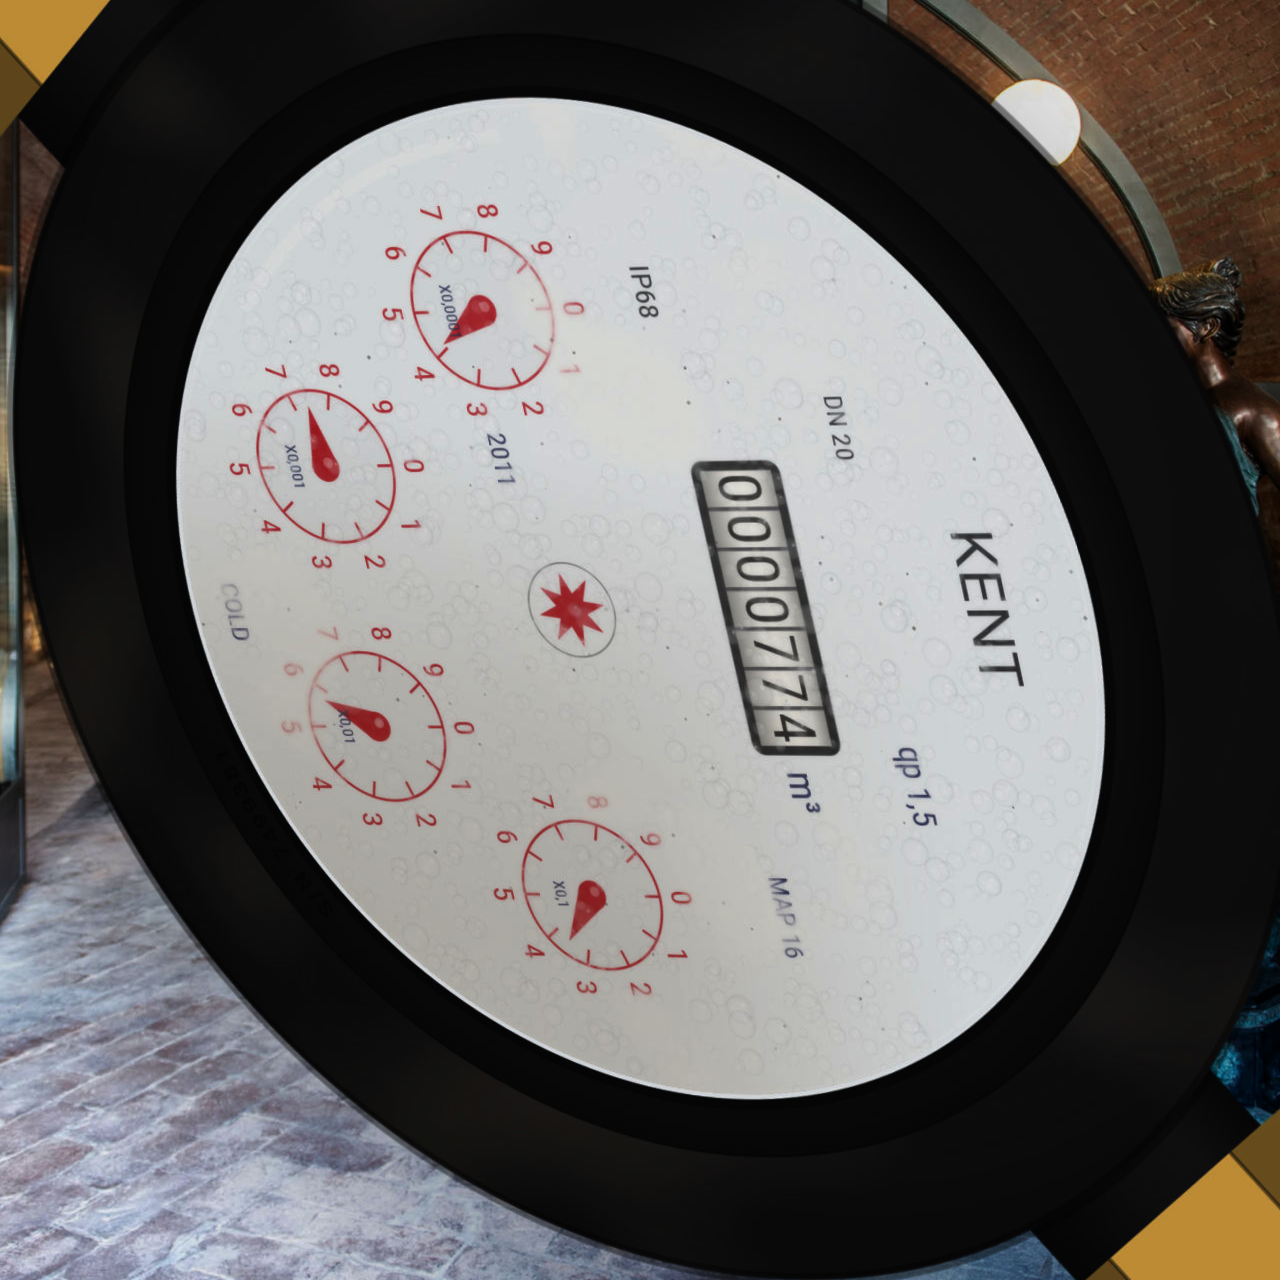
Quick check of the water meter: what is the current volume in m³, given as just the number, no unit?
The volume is 774.3574
